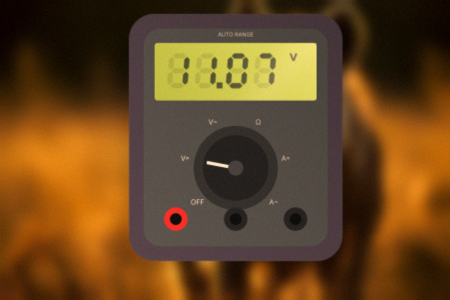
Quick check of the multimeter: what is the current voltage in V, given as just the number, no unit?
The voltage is 11.07
